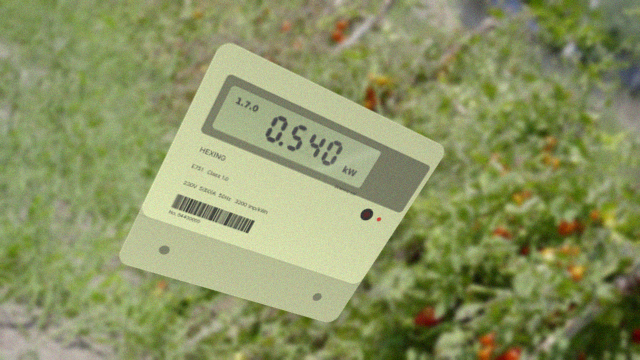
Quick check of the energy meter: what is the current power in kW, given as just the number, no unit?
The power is 0.540
